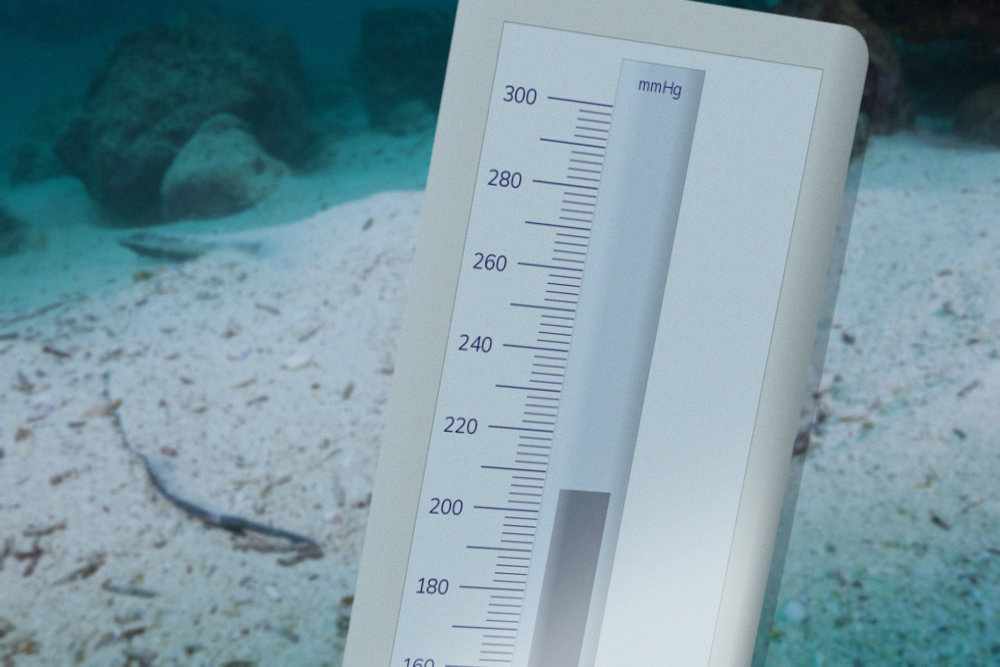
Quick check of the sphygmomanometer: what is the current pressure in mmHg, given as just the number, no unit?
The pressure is 206
